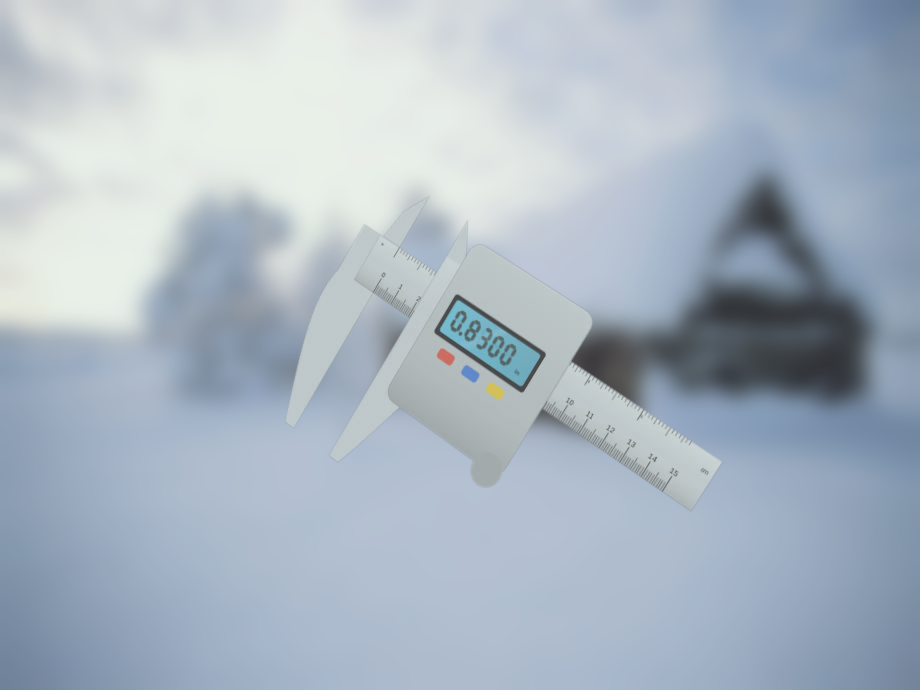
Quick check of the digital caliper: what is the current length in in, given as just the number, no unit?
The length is 0.8300
